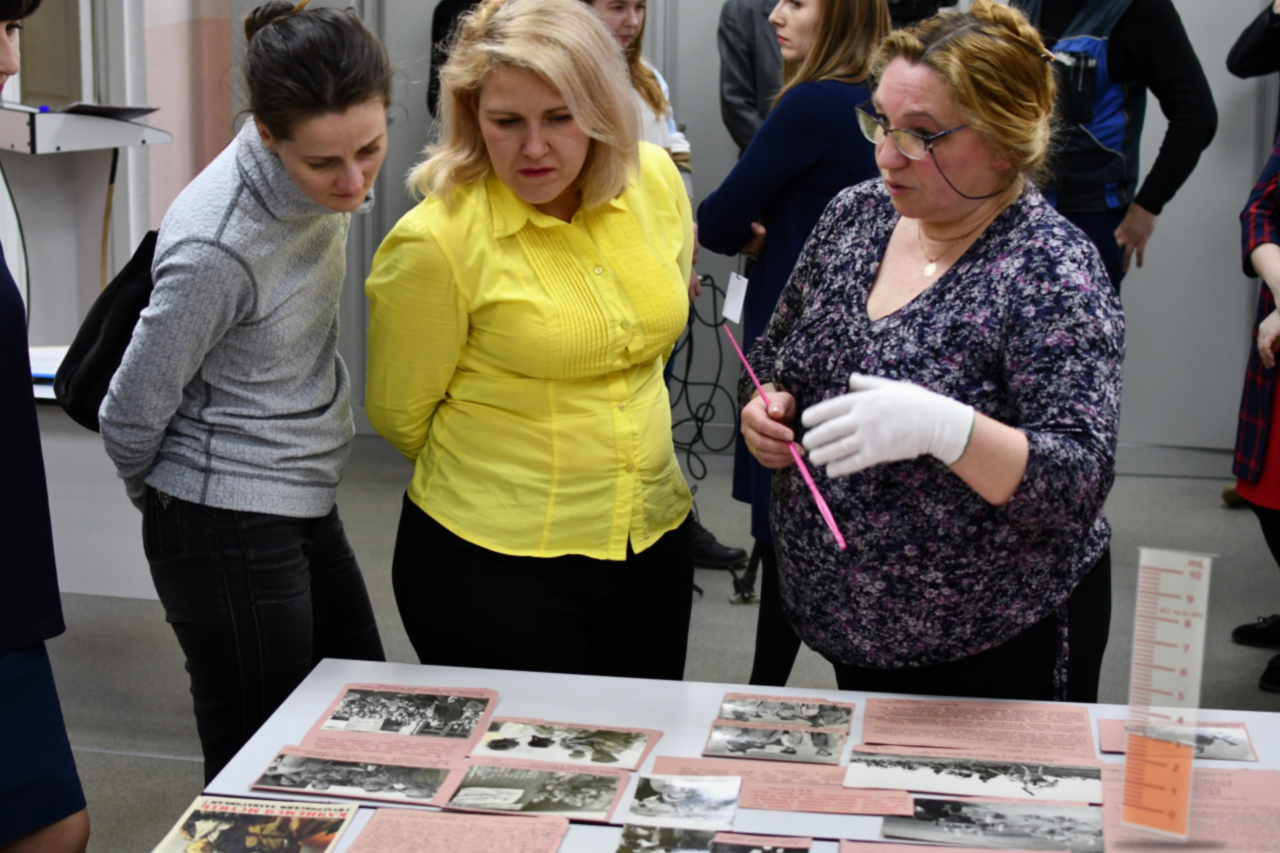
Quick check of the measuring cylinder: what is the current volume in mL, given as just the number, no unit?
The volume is 3
